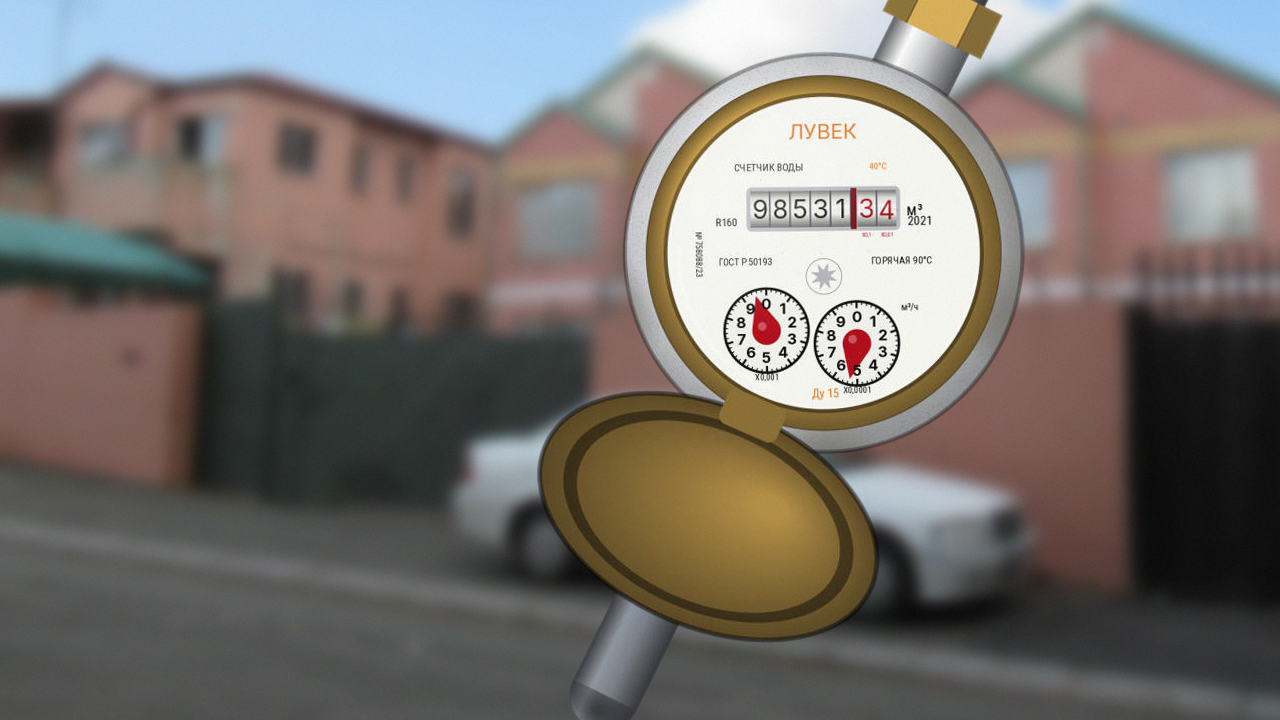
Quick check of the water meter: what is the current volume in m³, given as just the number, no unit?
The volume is 98531.3395
